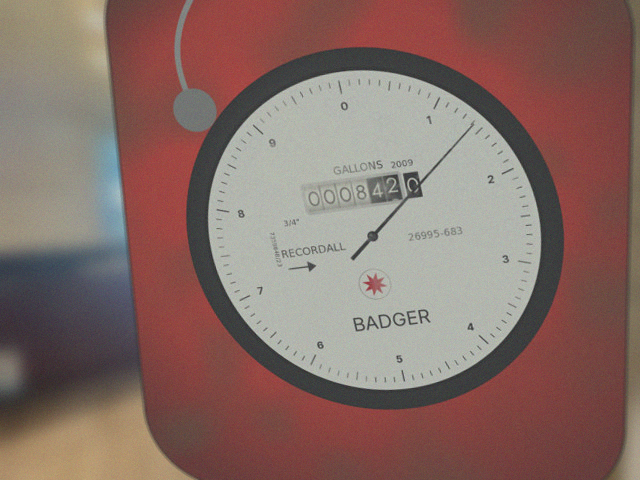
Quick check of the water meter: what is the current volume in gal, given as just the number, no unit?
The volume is 8421.4
